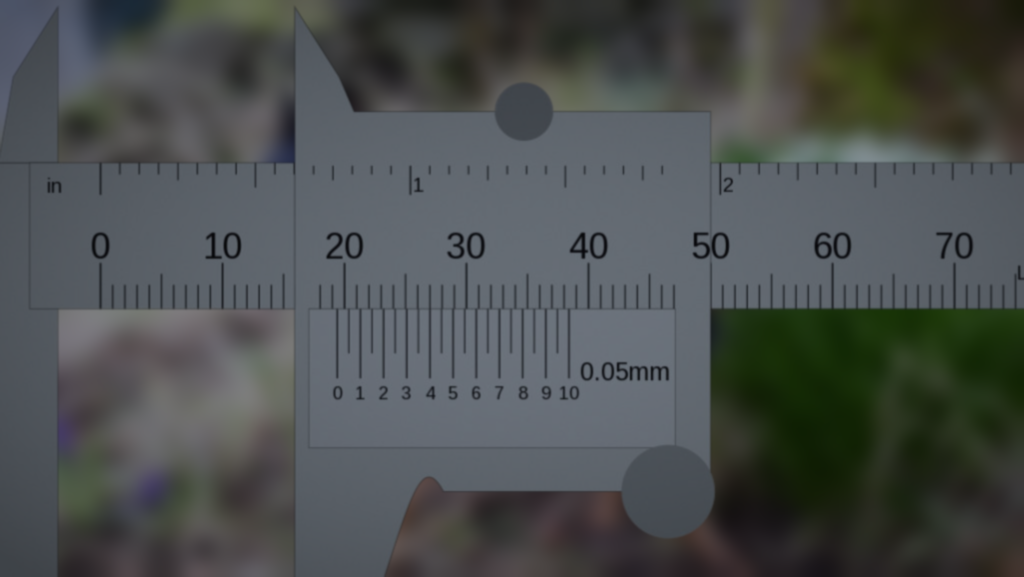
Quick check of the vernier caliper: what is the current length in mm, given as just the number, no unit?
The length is 19.4
